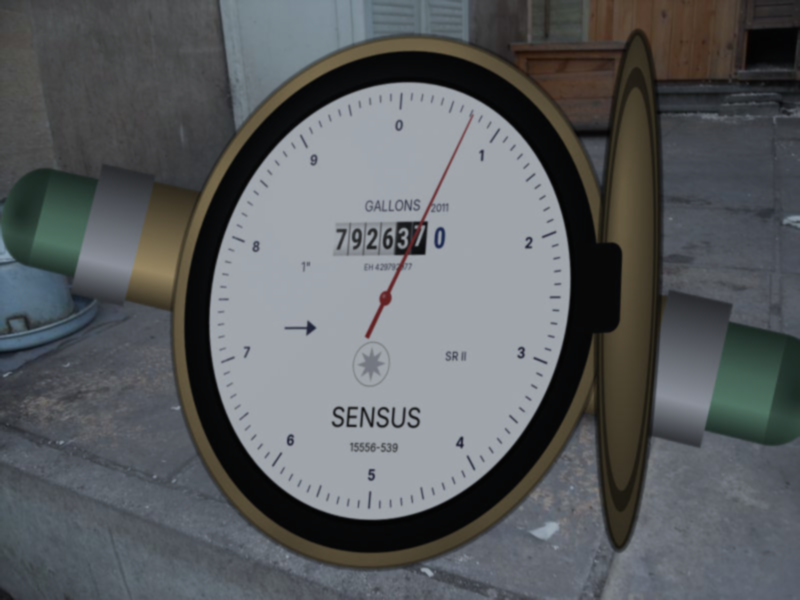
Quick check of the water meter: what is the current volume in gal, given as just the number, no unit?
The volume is 7926370.7
